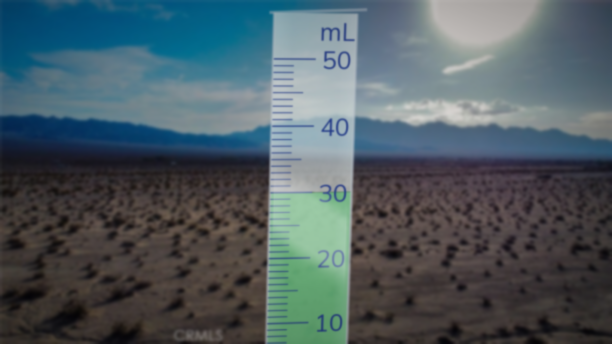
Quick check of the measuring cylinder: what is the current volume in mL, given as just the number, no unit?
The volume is 30
